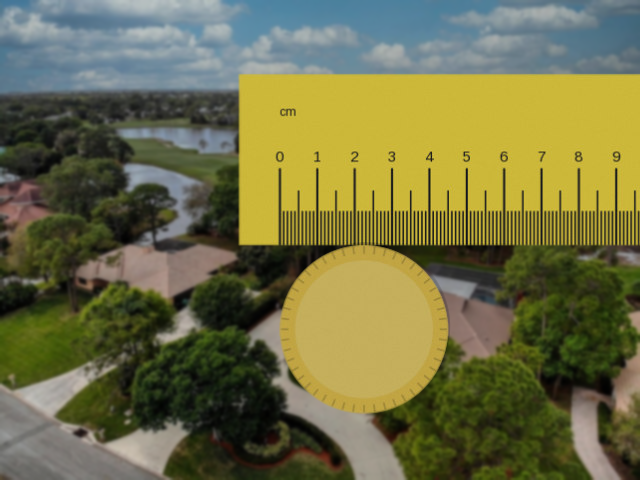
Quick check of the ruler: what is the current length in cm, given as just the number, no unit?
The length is 4.5
